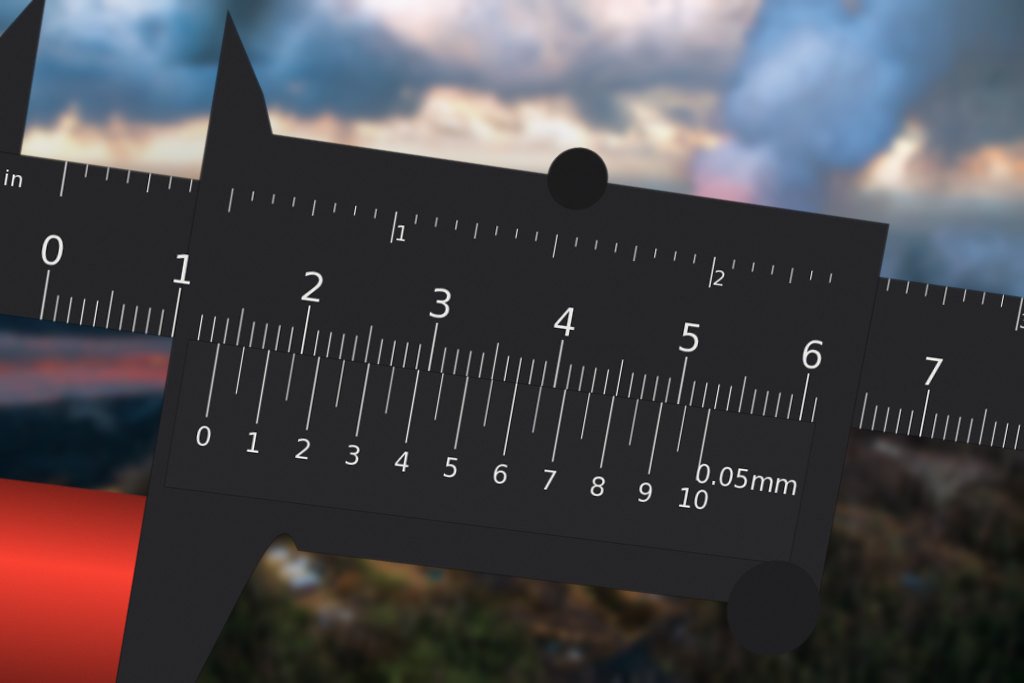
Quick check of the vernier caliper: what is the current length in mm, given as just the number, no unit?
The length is 13.6
